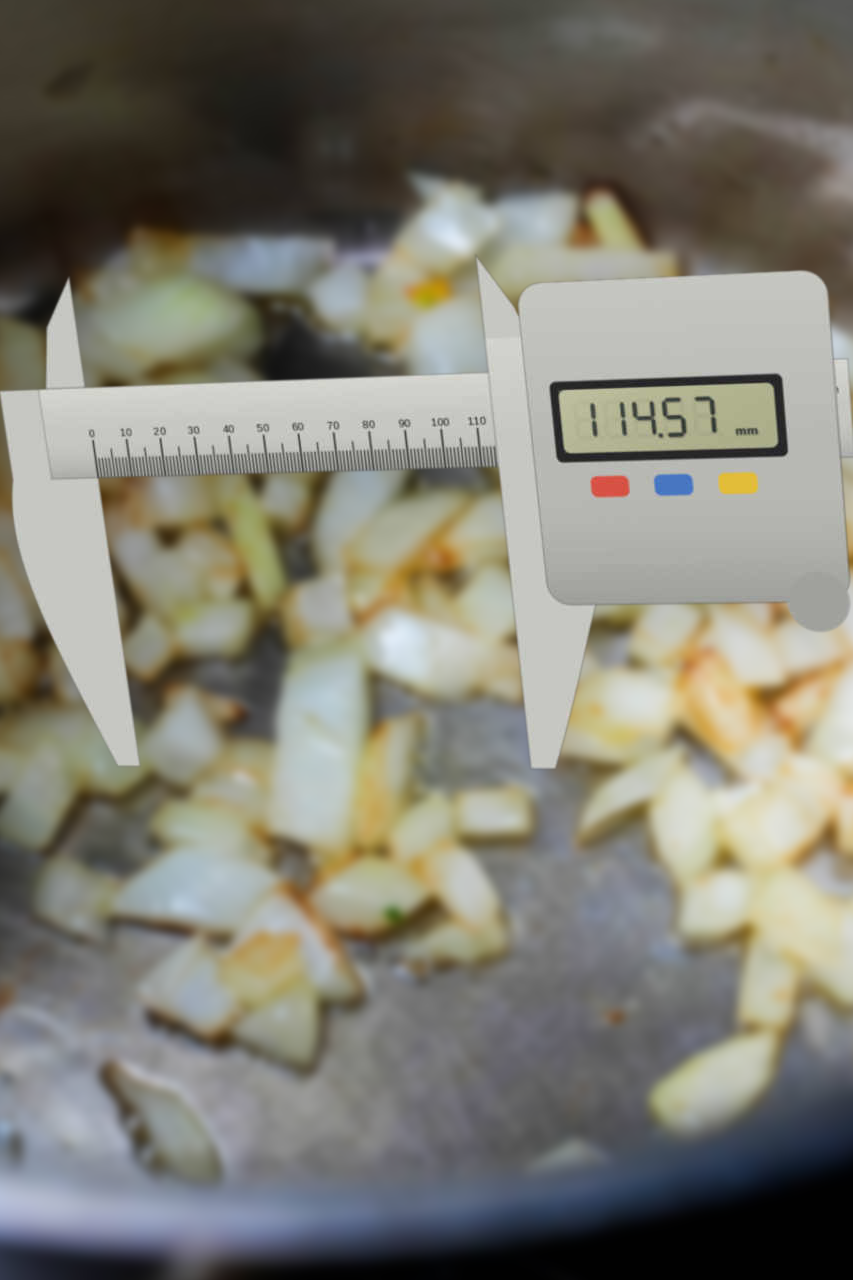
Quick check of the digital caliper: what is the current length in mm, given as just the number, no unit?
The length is 114.57
